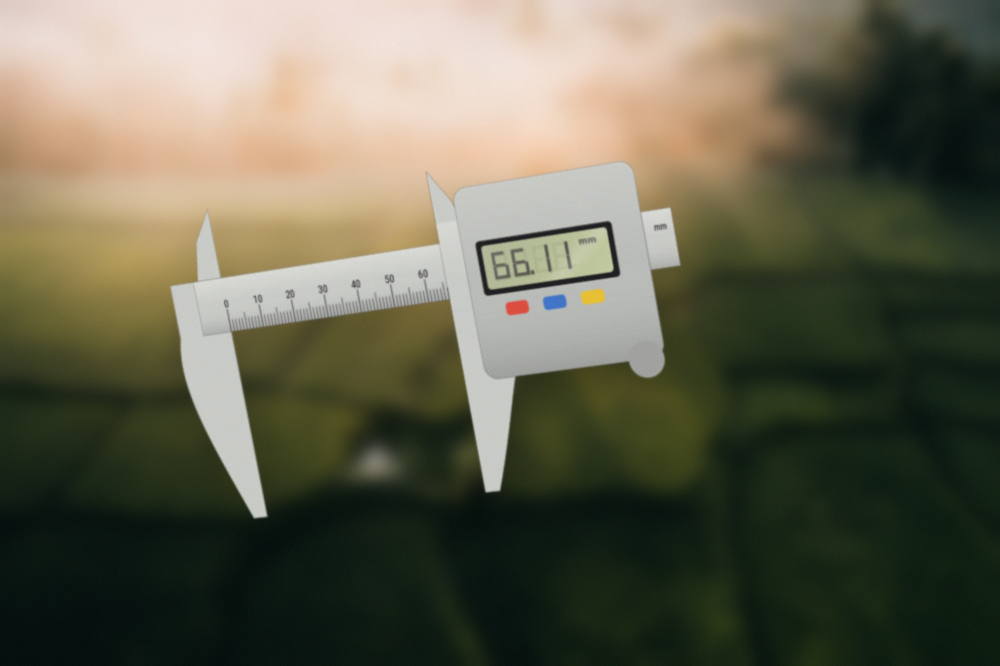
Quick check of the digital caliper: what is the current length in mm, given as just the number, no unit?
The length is 66.11
